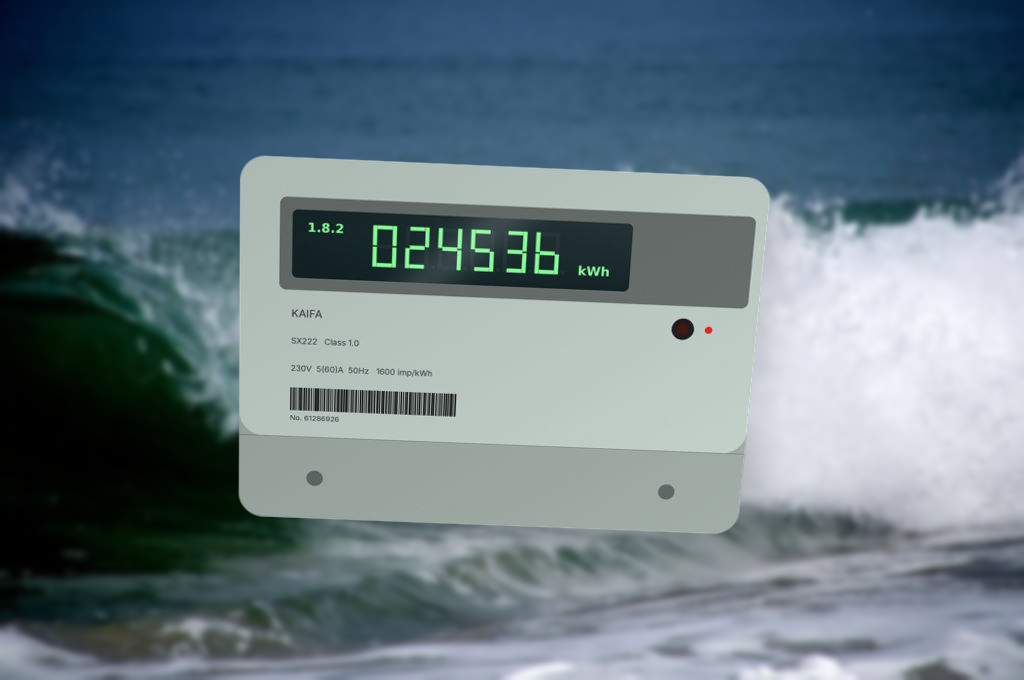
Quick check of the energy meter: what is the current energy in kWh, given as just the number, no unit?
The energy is 24536
